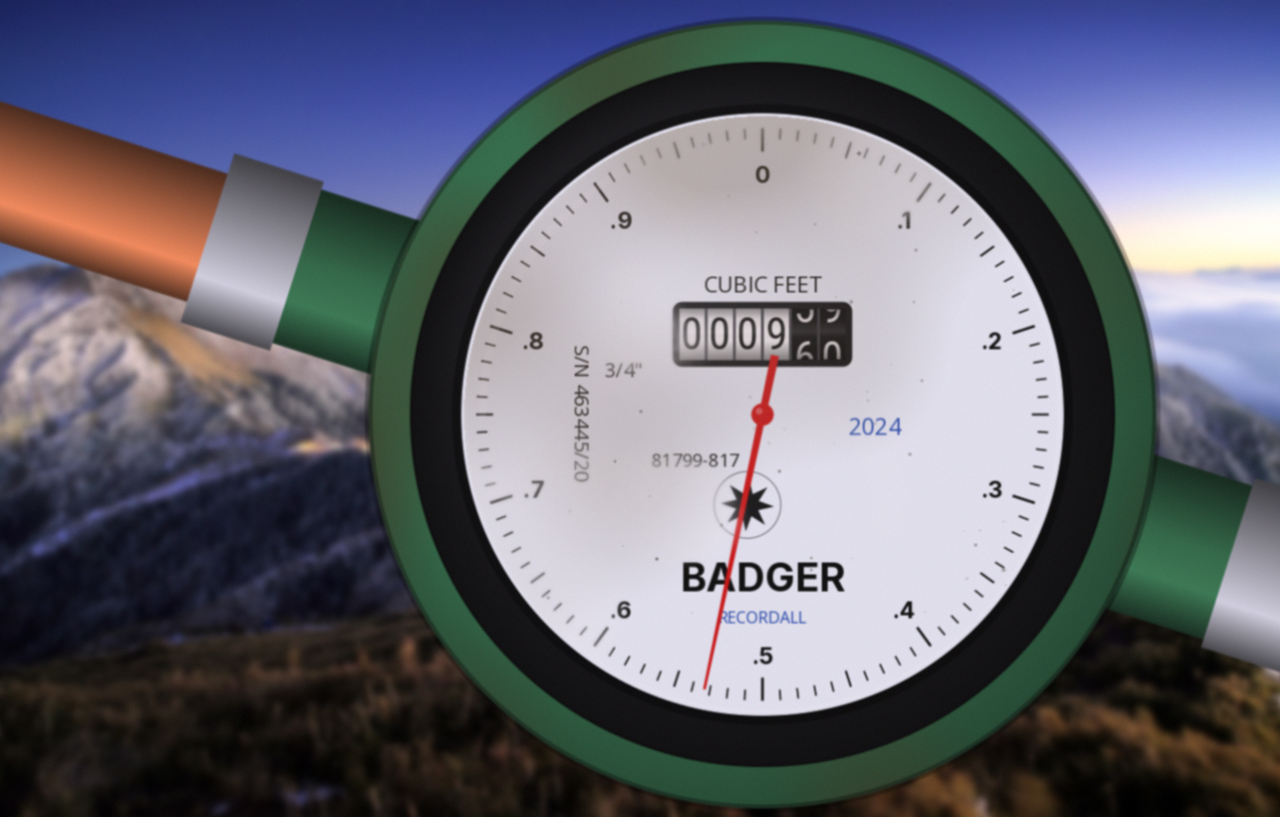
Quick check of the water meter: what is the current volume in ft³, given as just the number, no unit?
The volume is 959.53
